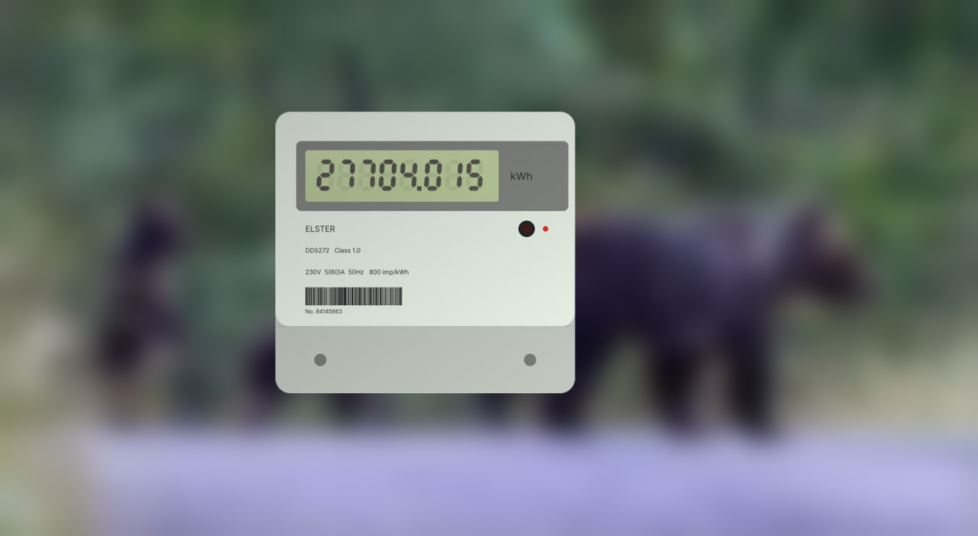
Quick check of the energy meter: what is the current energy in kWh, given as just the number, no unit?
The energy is 27704.015
